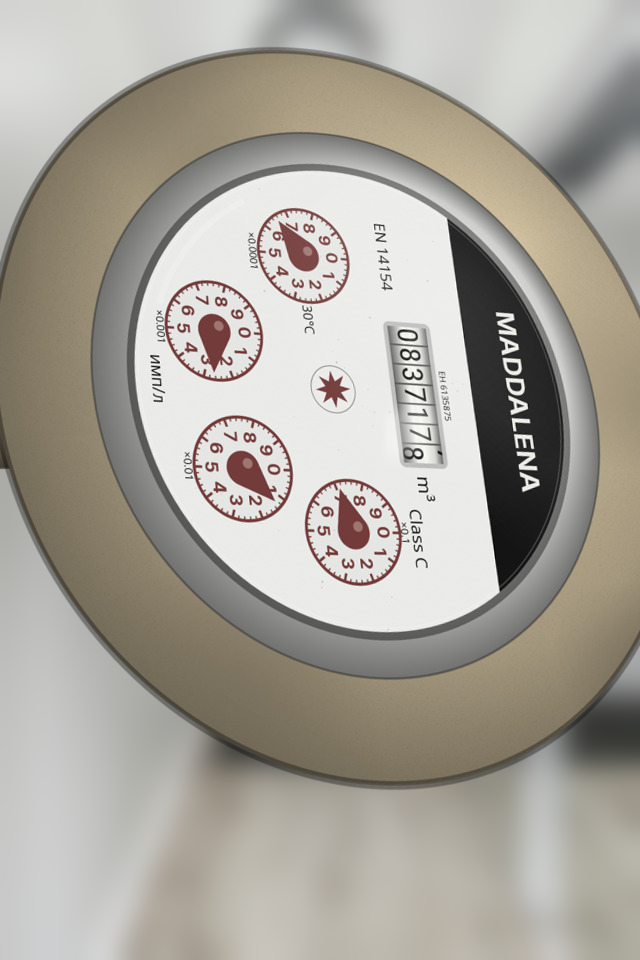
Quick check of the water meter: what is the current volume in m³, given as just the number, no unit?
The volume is 837177.7126
